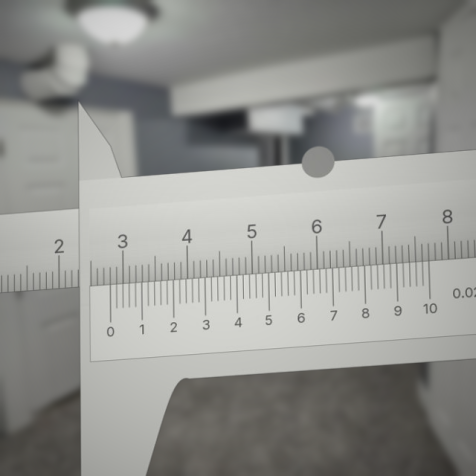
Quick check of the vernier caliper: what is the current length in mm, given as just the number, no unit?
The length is 28.0
